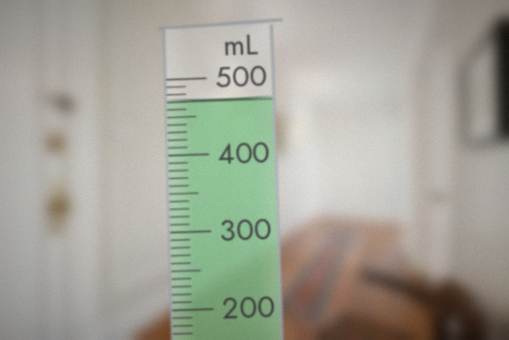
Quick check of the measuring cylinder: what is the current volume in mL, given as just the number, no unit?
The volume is 470
